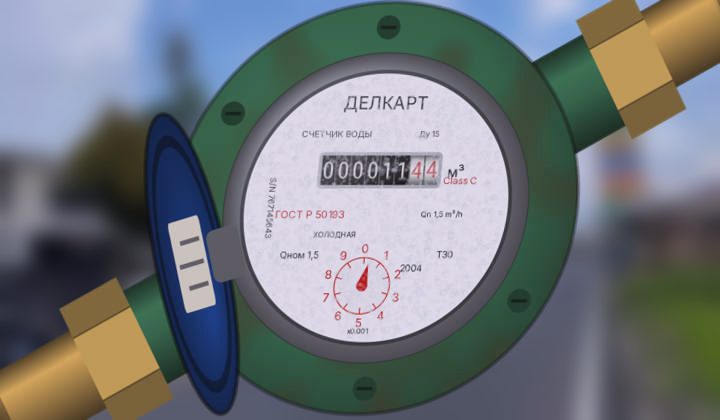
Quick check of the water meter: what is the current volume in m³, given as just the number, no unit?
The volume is 11.440
